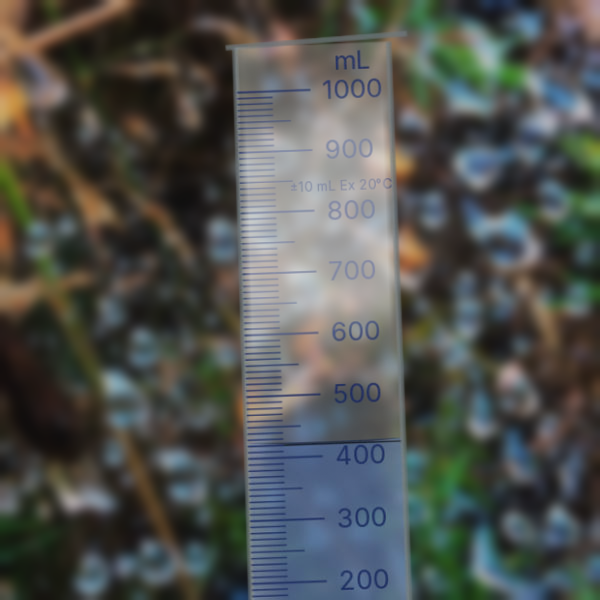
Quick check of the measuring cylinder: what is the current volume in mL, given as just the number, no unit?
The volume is 420
